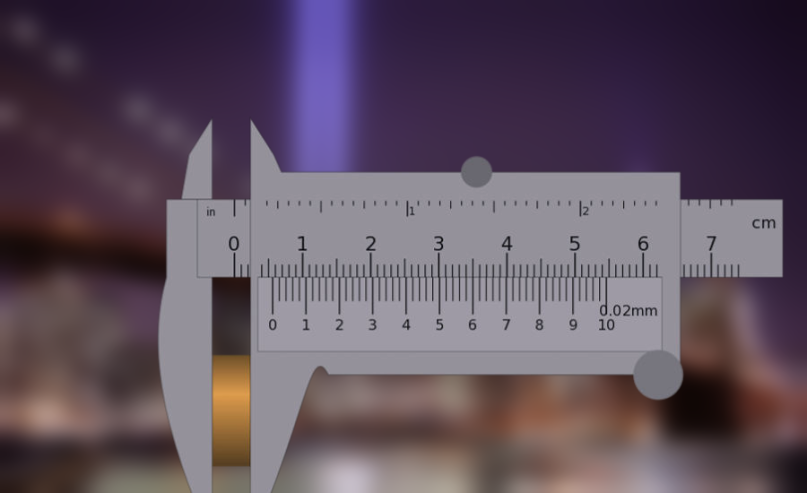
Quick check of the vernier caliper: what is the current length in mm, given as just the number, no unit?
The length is 5.6
